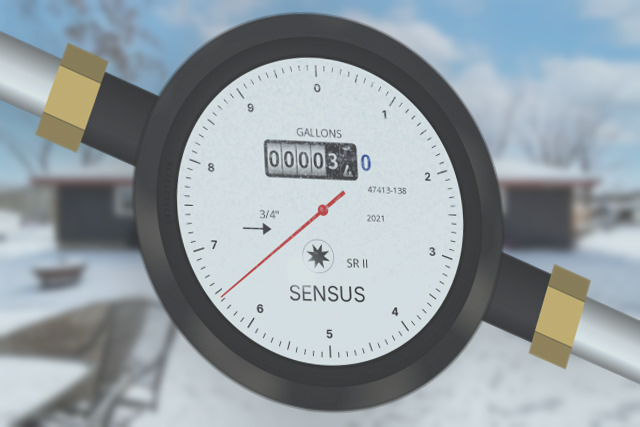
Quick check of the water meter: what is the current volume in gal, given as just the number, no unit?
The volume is 336.4
